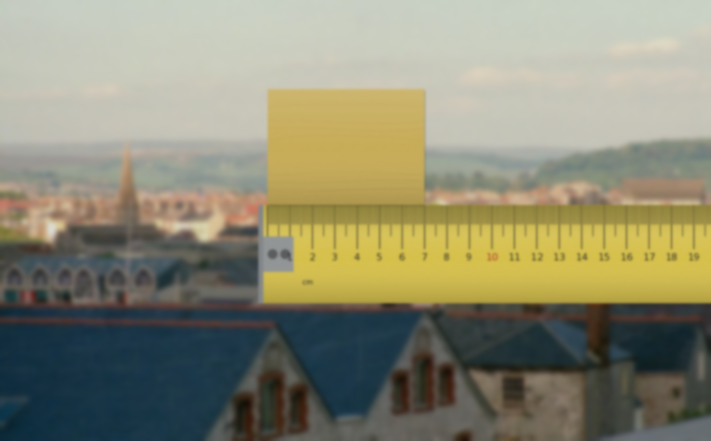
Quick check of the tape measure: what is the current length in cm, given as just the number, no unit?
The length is 7
